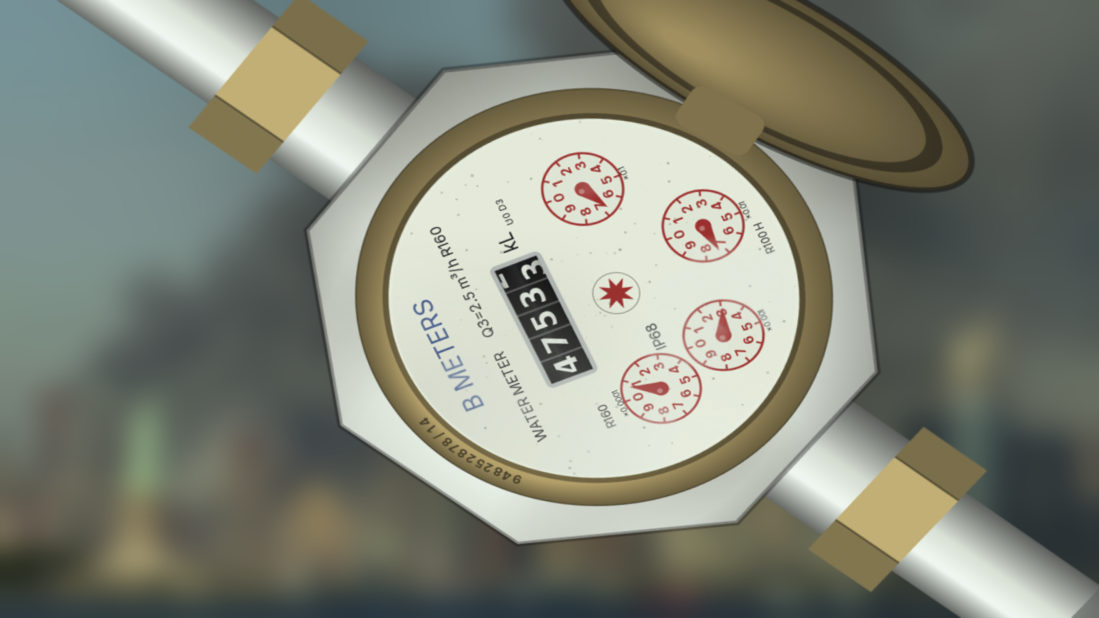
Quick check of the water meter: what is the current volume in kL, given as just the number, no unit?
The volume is 47532.6730
